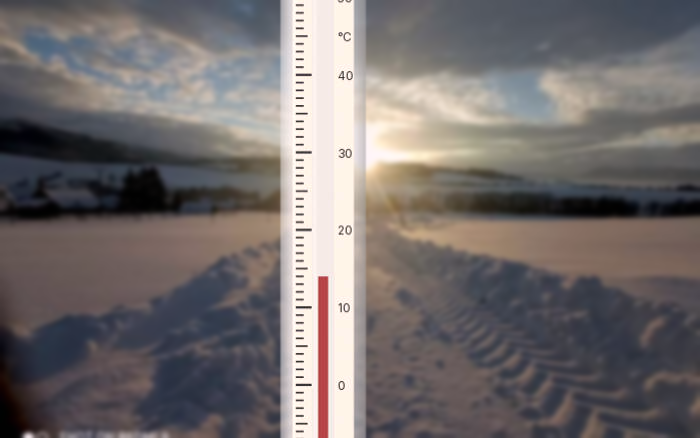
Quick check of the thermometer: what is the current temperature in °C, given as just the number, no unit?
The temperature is 14
